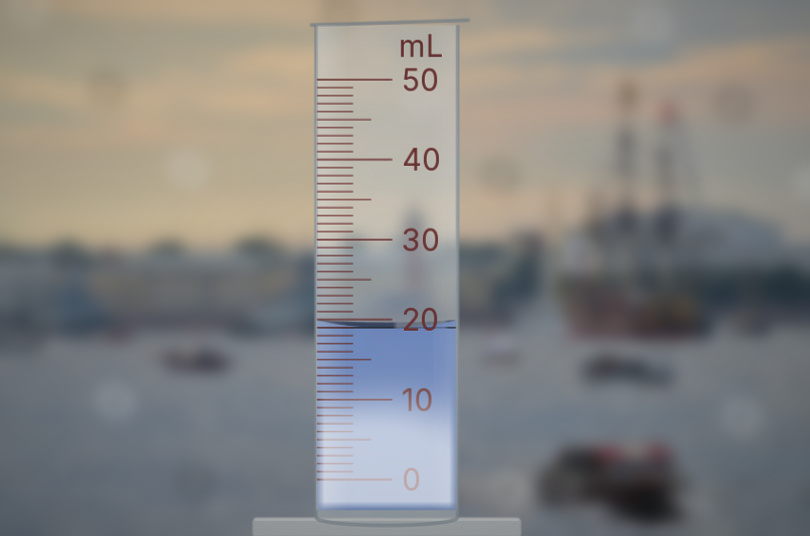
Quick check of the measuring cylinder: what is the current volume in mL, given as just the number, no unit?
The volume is 19
